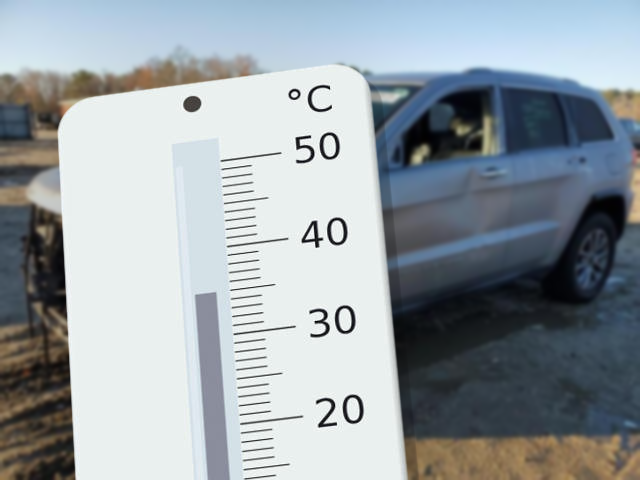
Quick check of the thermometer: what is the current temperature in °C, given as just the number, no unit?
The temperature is 35
